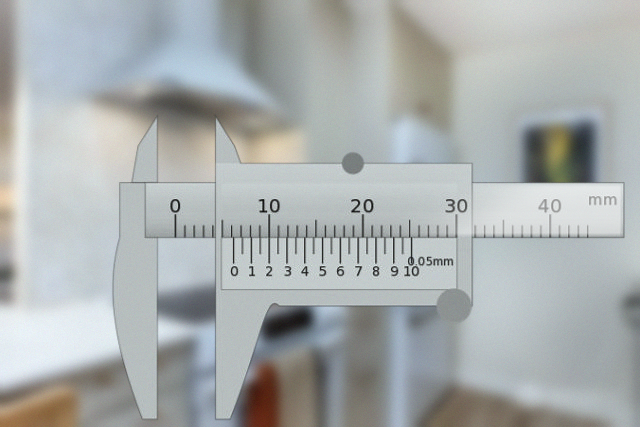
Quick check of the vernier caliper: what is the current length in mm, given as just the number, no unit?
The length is 6.2
